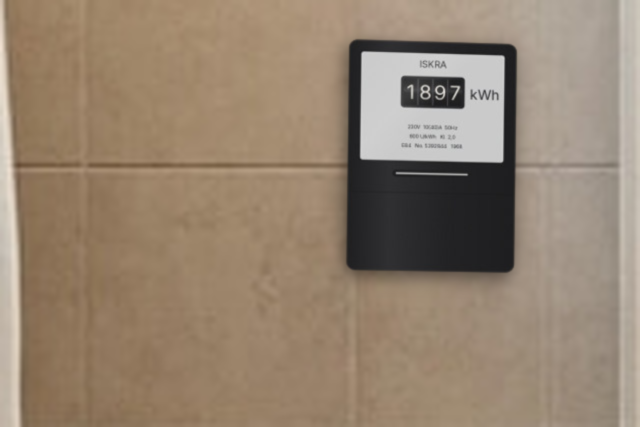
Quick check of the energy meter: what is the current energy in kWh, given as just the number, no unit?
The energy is 1897
